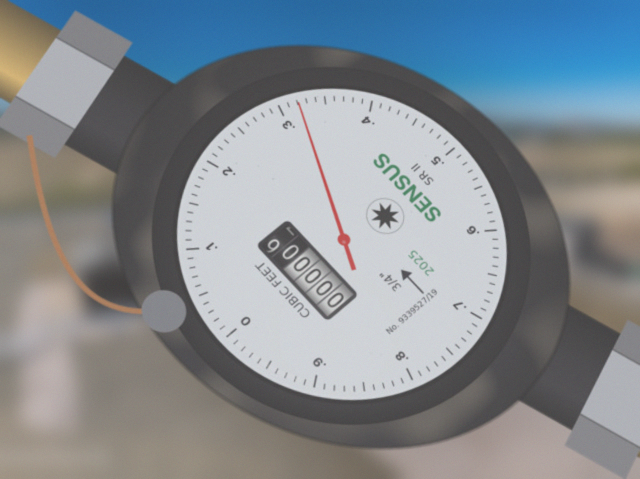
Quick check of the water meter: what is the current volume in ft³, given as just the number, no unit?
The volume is 6.32
